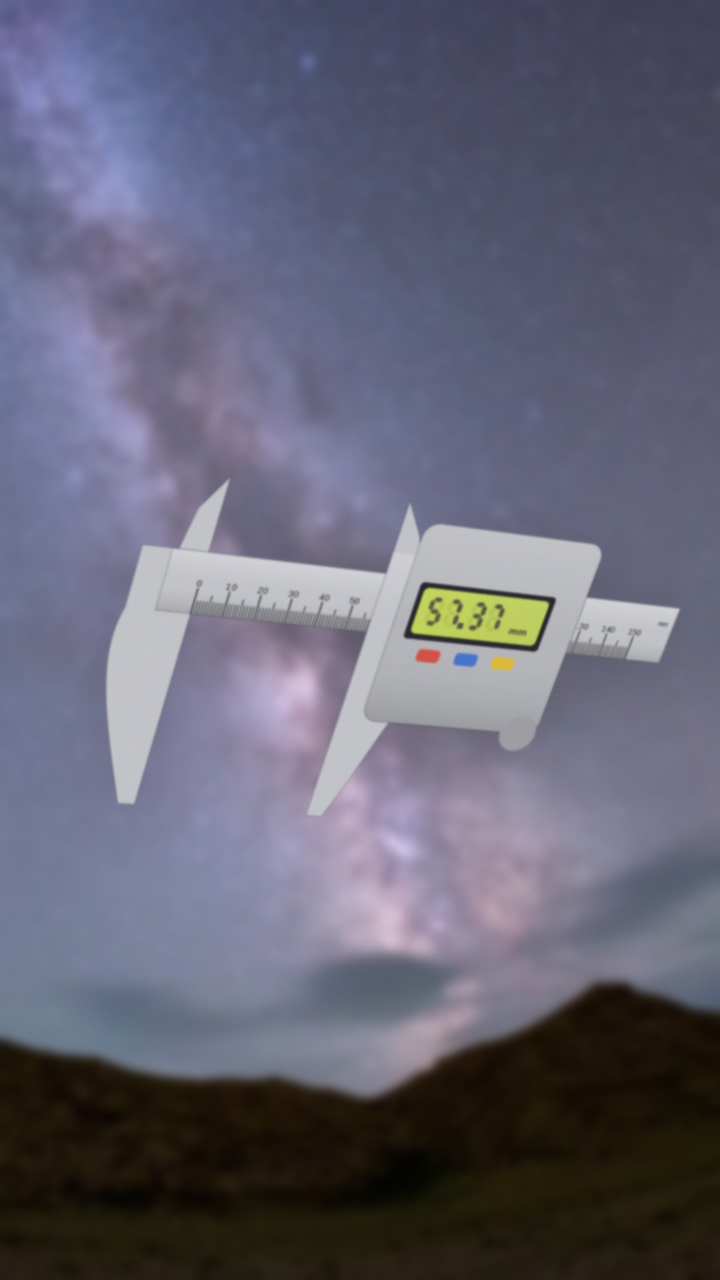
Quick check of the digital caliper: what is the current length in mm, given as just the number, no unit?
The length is 57.37
